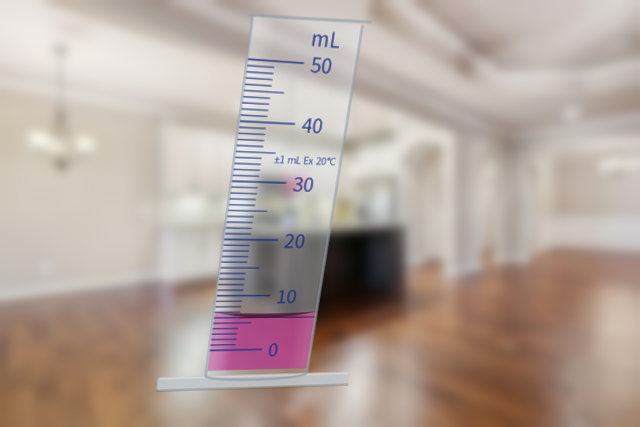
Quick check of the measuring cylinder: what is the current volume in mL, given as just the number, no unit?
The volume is 6
